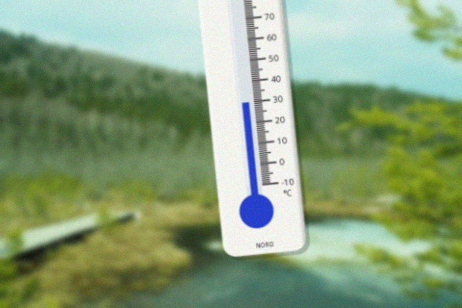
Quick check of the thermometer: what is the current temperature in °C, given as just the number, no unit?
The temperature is 30
